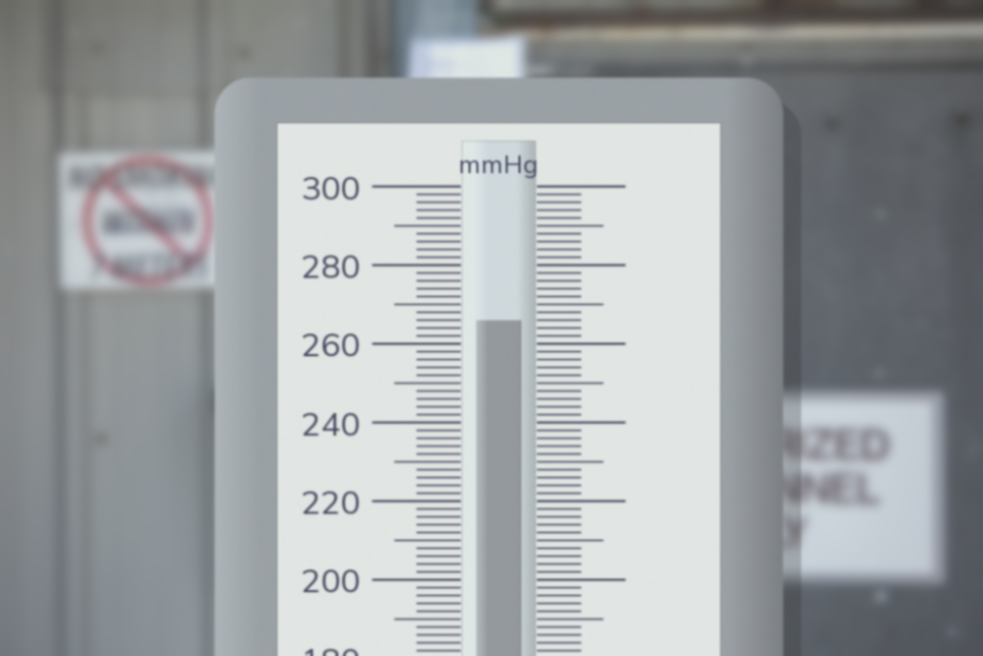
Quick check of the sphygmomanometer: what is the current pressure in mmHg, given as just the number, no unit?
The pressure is 266
